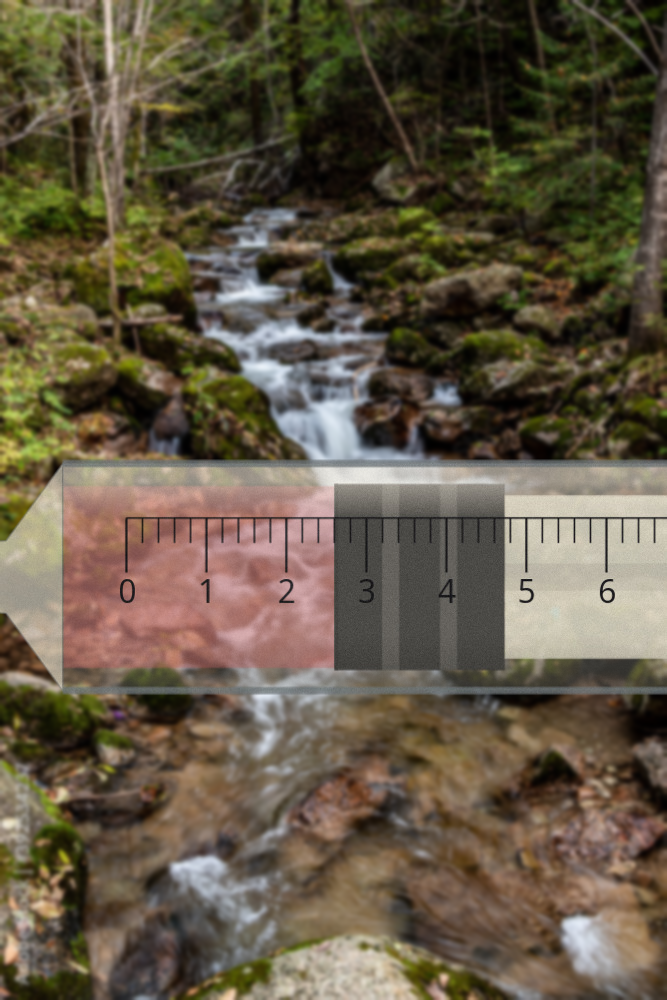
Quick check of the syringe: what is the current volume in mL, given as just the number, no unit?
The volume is 2.6
